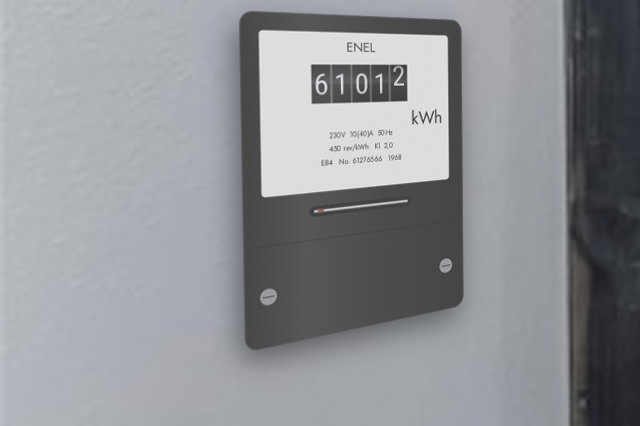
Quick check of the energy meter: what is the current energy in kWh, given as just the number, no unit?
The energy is 61012
